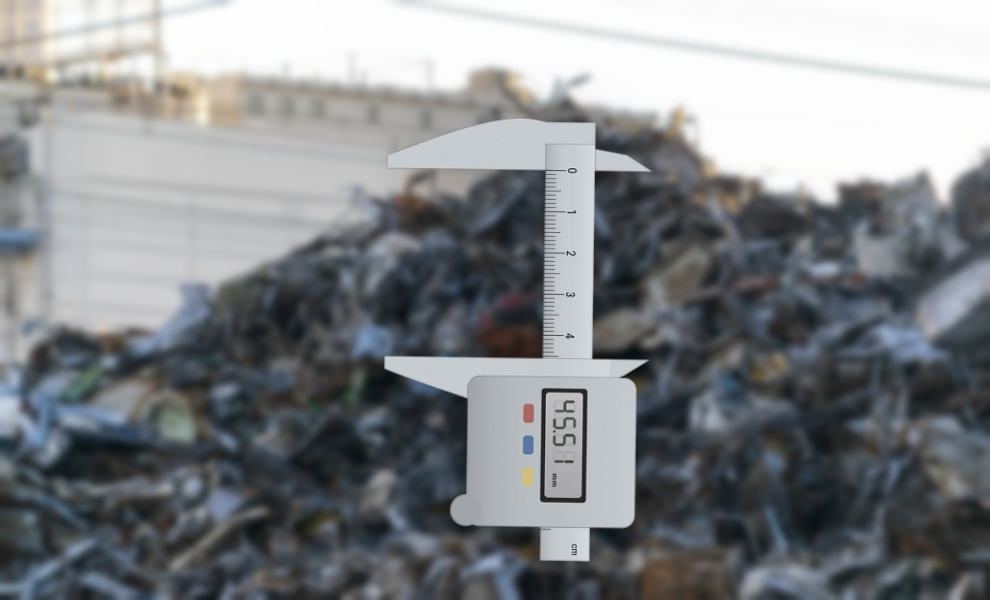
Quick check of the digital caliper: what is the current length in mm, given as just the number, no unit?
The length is 45.51
